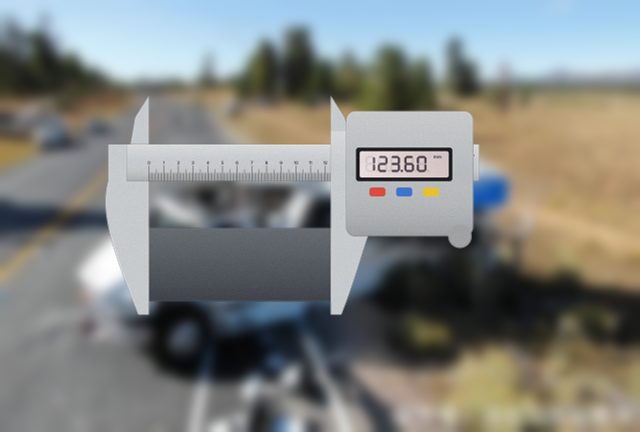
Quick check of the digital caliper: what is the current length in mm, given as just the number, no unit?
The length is 123.60
